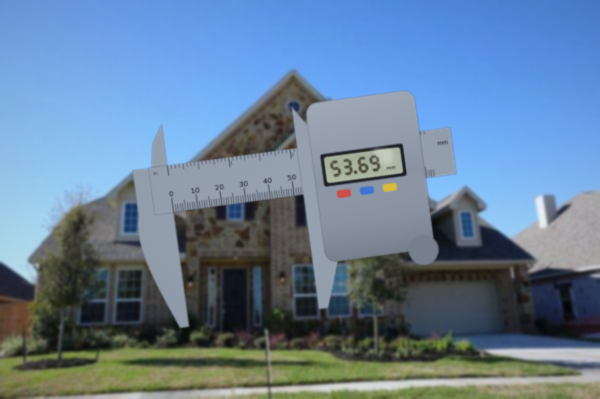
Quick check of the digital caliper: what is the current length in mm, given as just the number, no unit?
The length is 53.69
